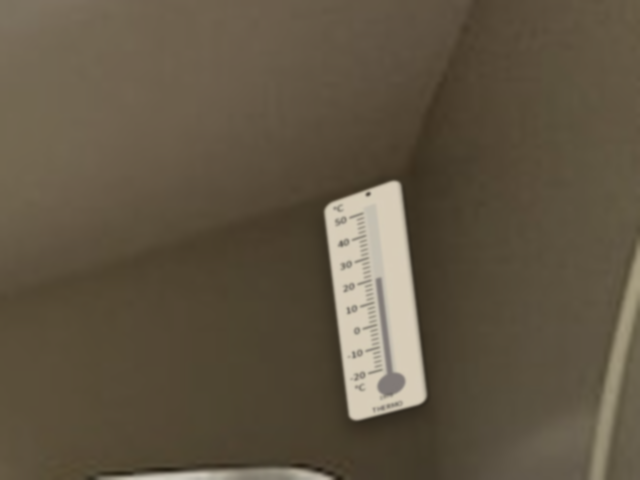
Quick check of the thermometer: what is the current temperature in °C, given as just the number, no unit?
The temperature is 20
